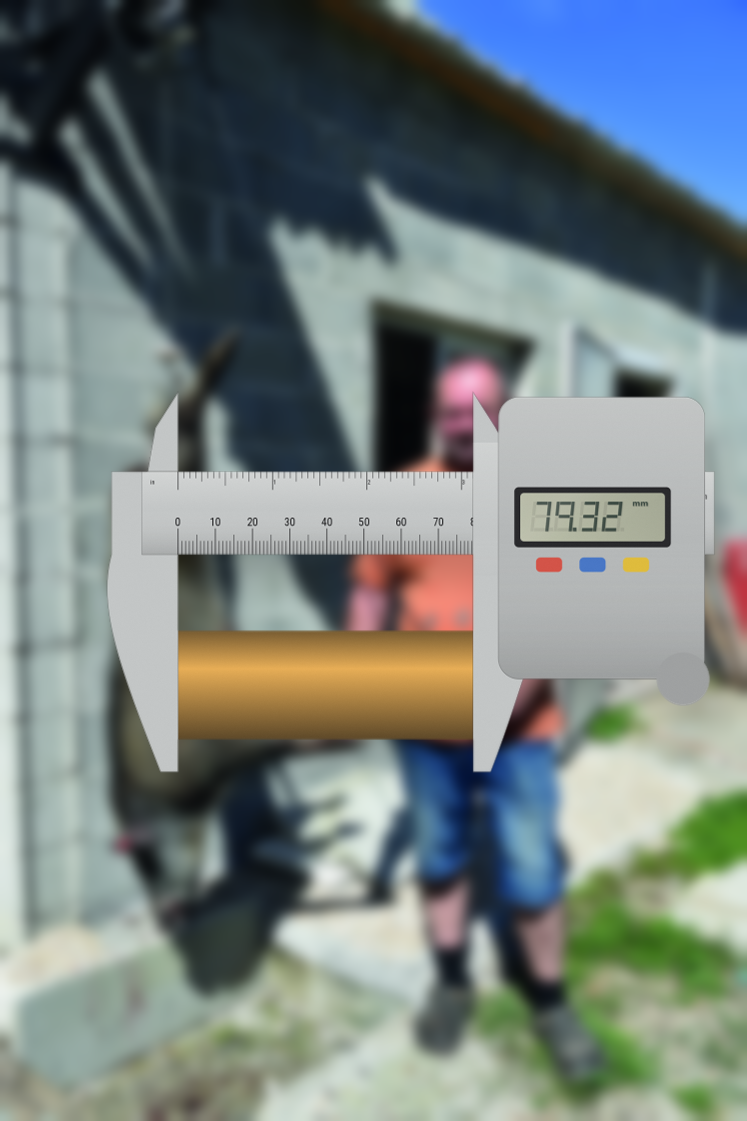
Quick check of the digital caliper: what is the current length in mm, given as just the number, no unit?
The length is 79.32
